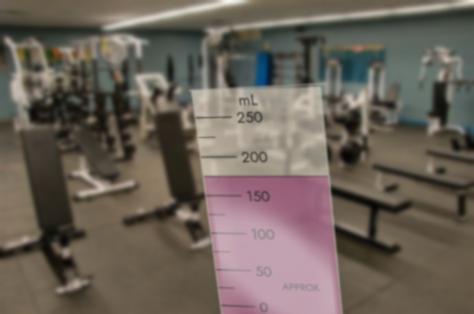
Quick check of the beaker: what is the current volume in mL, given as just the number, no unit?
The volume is 175
